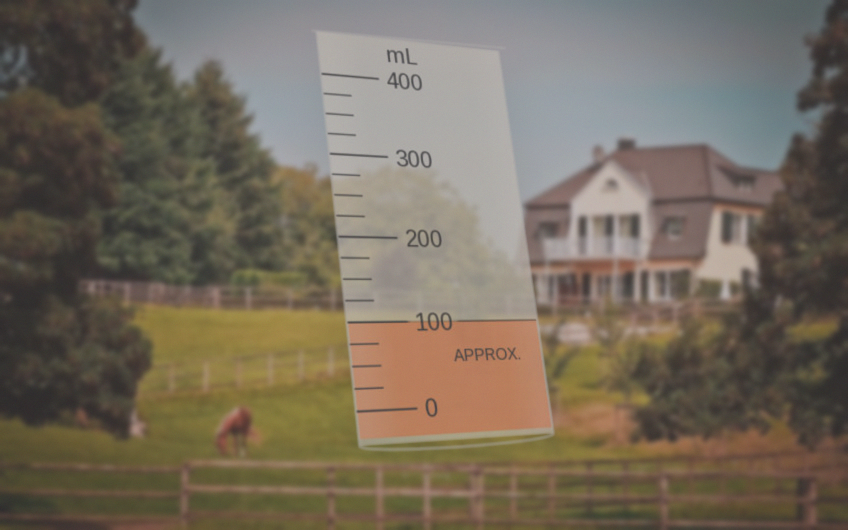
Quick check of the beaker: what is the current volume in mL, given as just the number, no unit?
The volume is 100
